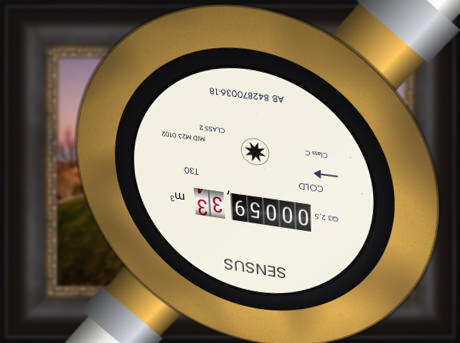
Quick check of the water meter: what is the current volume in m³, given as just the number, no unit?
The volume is 59.33
